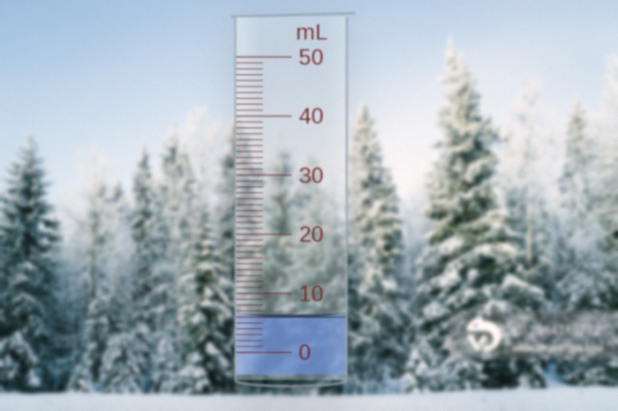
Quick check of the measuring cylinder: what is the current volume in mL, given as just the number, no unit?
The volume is 6
